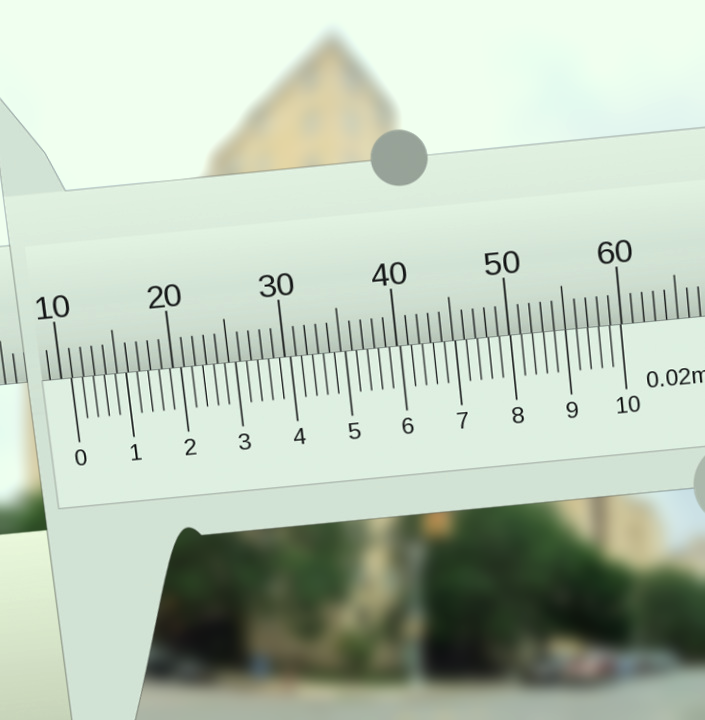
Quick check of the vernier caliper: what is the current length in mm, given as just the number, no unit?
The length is 10.9
